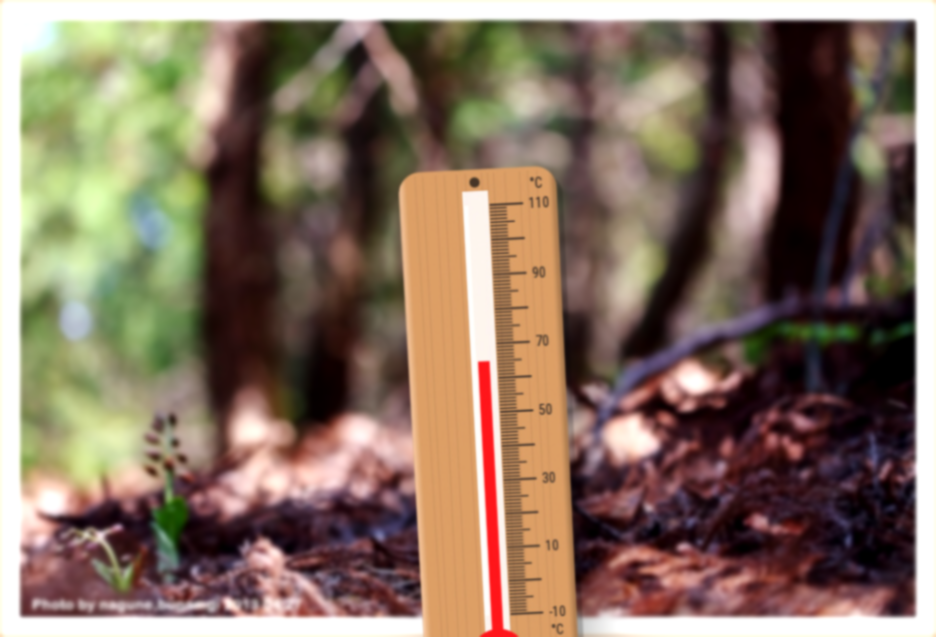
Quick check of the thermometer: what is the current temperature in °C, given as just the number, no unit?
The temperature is 65
